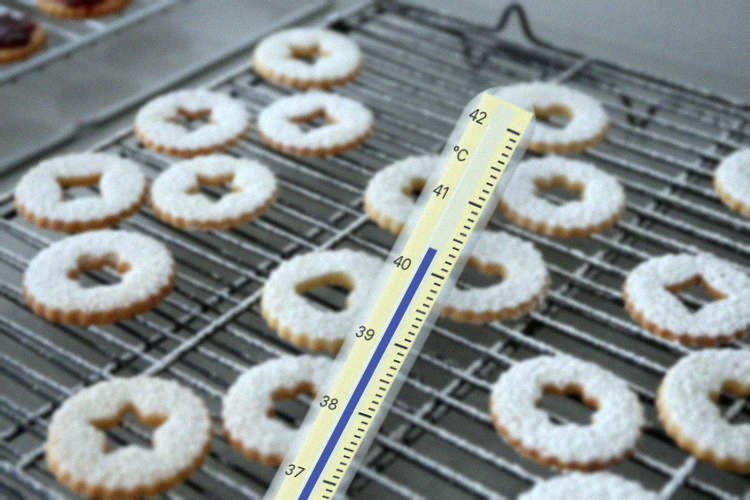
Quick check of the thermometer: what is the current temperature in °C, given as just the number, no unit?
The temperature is 40.3
